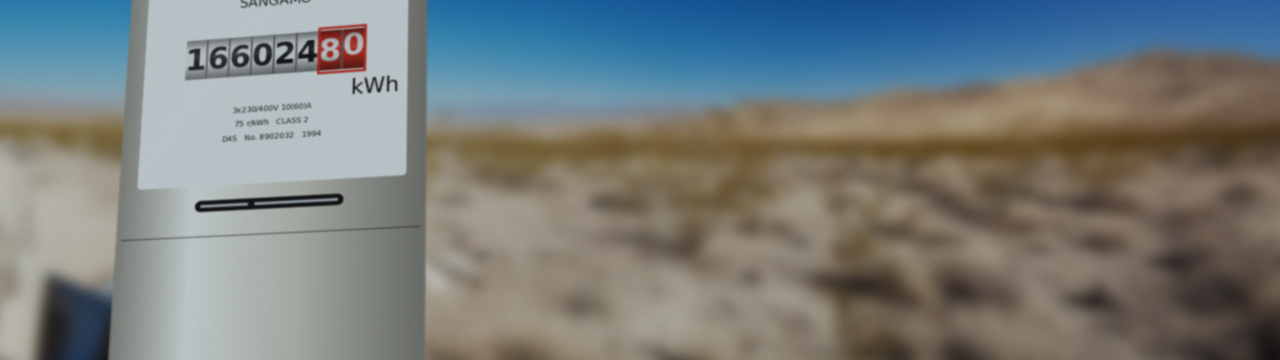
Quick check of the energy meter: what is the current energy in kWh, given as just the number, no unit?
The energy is 166024.80
